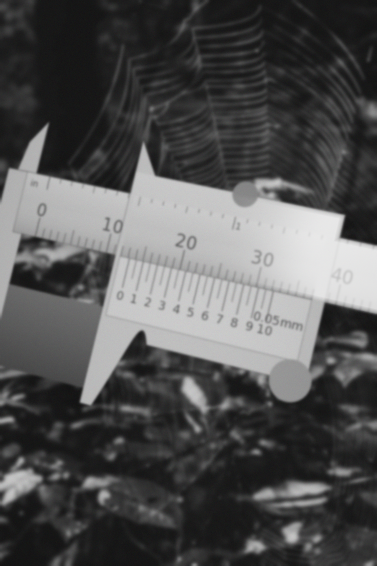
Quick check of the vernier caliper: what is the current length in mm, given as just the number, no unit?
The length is 13.2
